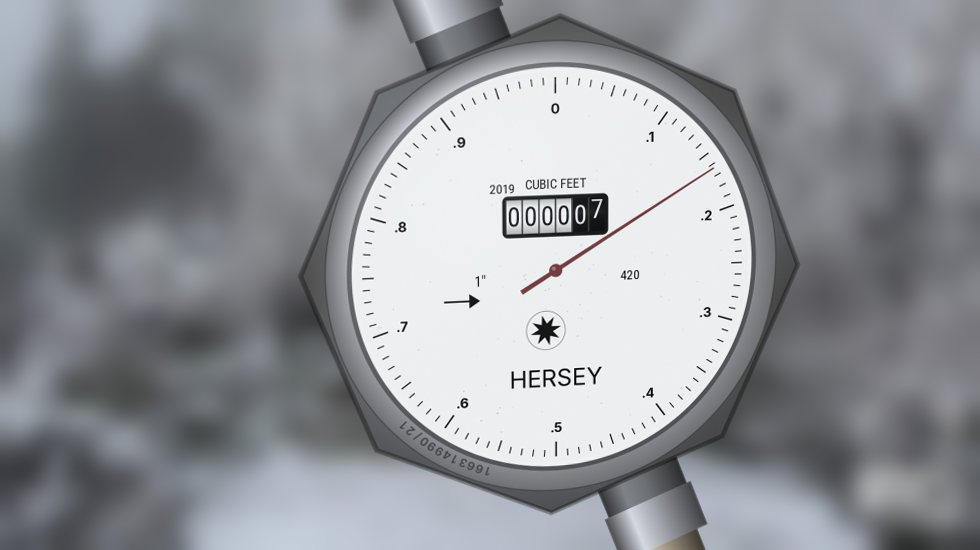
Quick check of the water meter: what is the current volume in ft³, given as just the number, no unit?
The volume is 7.16
